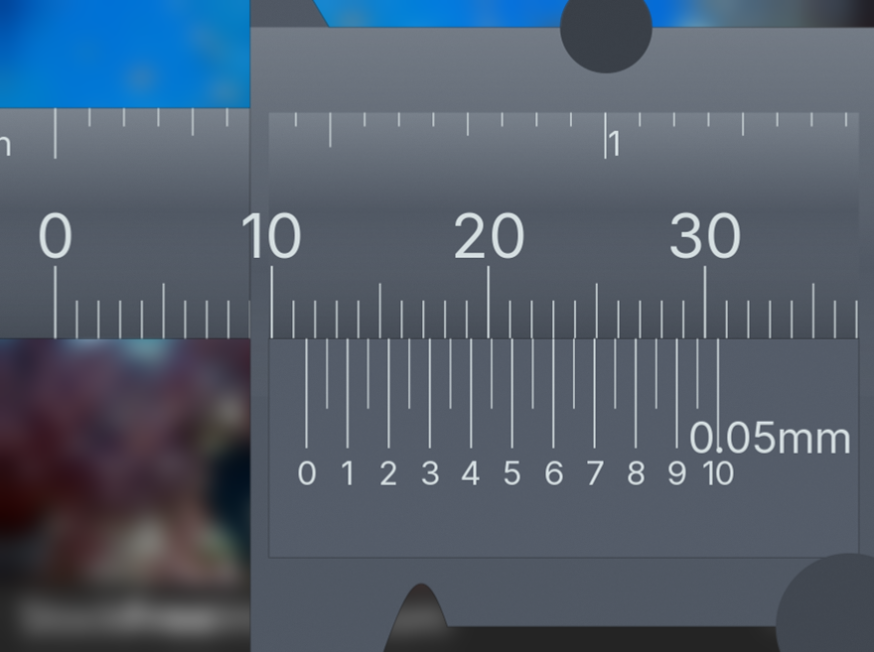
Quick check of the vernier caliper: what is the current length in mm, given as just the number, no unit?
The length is 11.60
